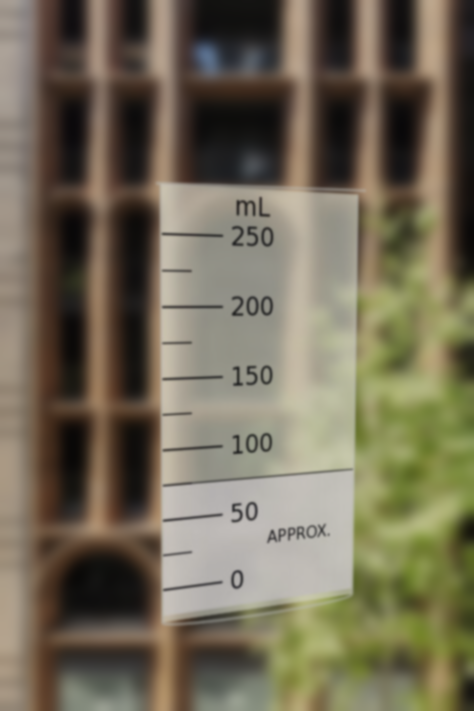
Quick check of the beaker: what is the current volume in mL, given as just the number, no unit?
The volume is 75
